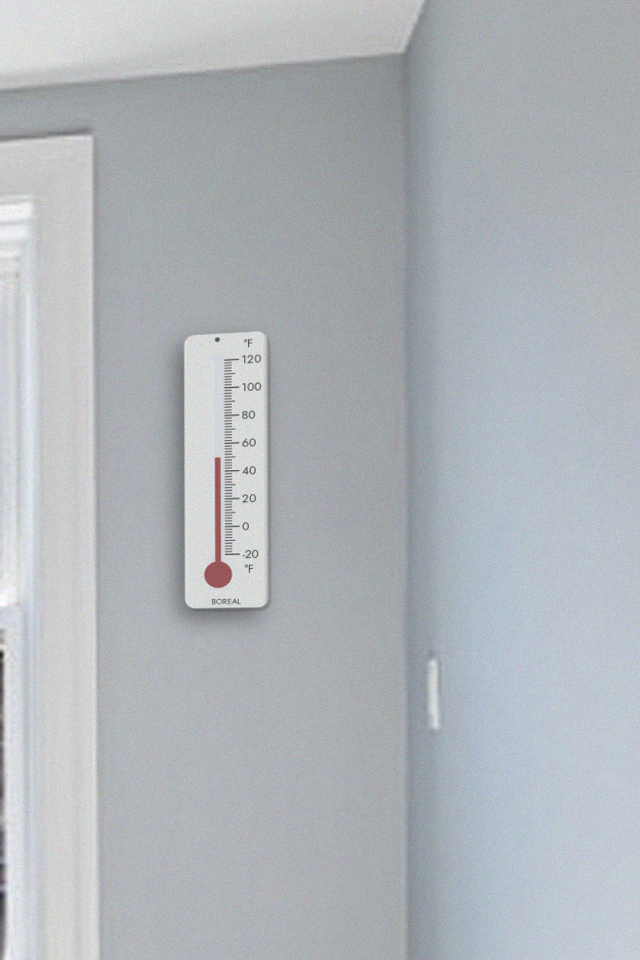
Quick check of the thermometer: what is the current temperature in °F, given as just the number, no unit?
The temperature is 50
